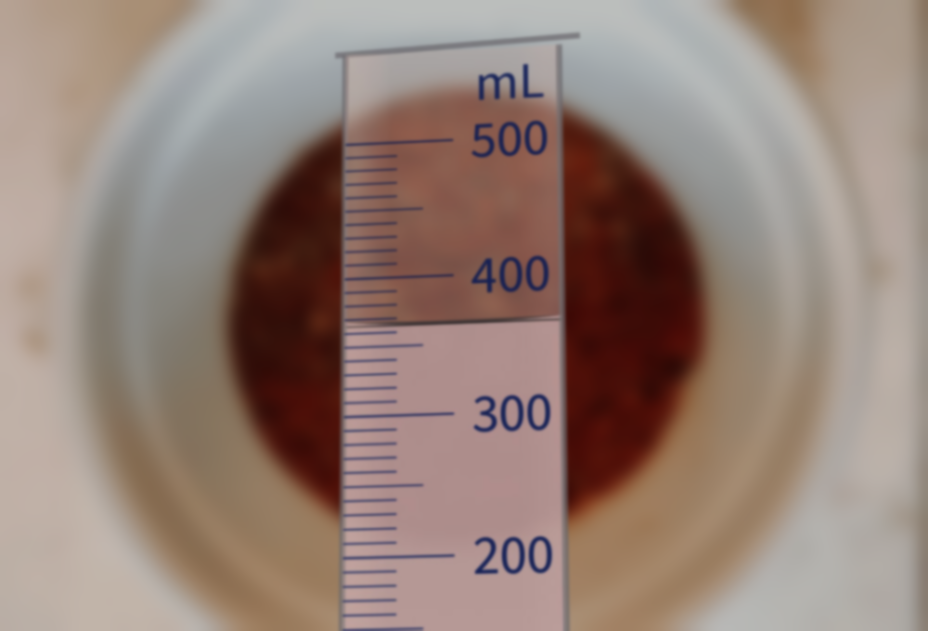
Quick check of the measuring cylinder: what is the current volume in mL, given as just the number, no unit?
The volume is 365
